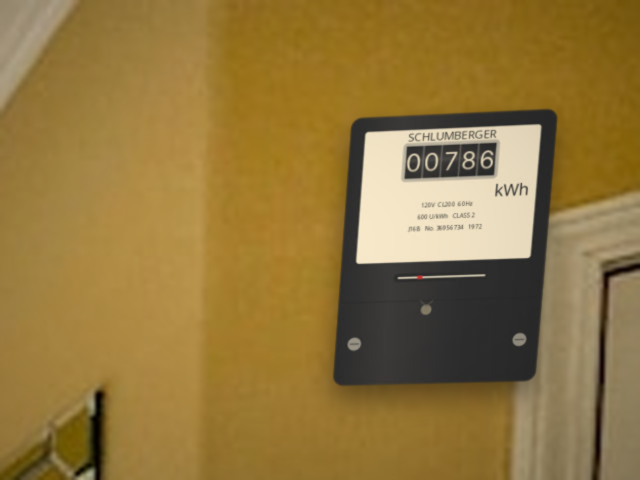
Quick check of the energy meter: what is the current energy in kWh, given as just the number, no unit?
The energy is 786
